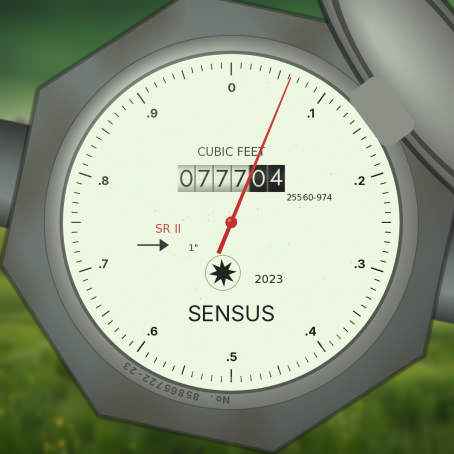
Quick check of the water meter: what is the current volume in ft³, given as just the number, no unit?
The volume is 77704.06
